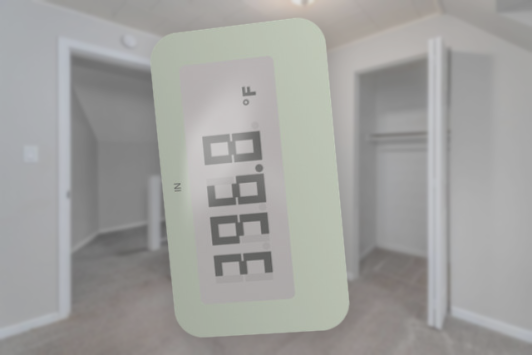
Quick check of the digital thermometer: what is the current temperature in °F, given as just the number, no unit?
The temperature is 396.8
